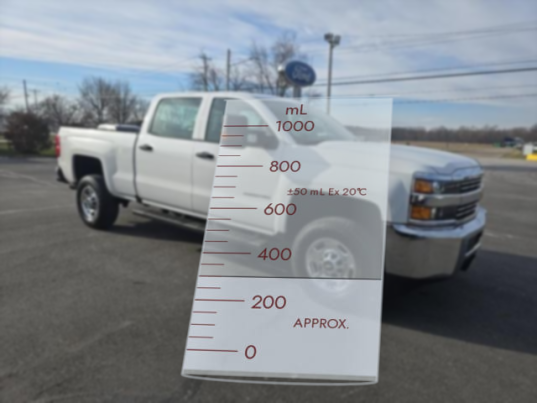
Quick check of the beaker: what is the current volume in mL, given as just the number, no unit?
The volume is 300
